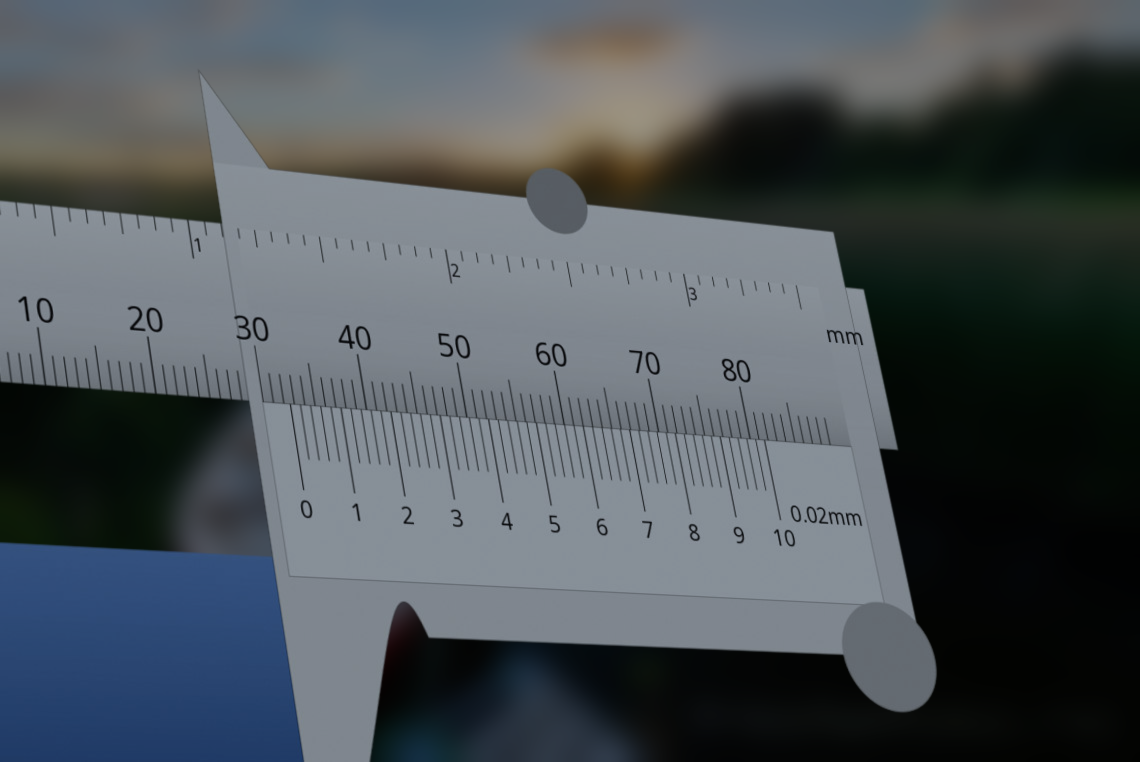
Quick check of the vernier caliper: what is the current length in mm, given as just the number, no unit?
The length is 32.6
